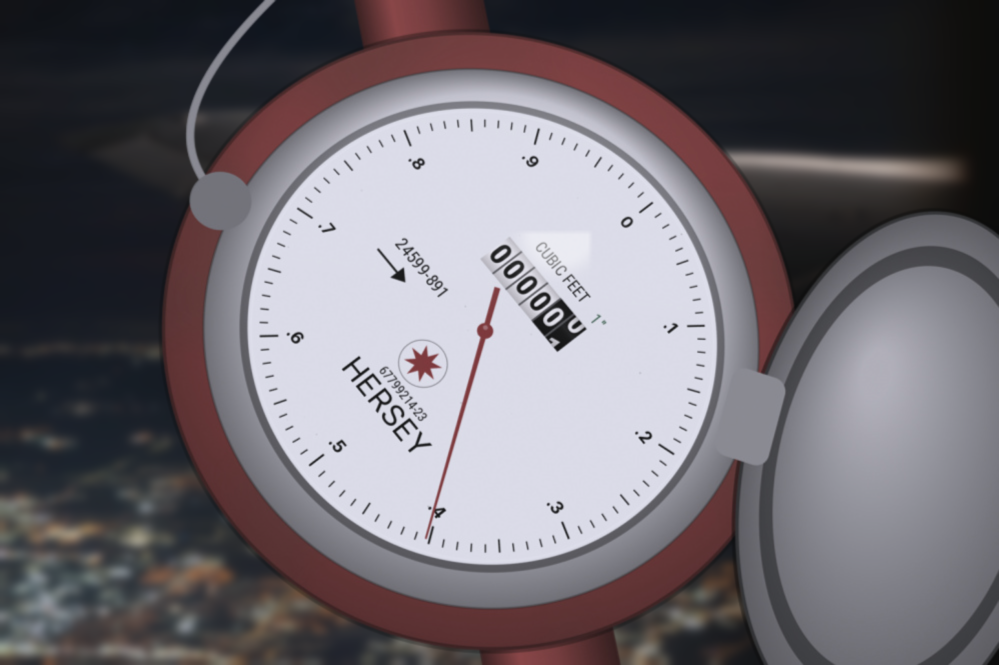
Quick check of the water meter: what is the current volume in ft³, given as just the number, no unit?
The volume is 0.40
